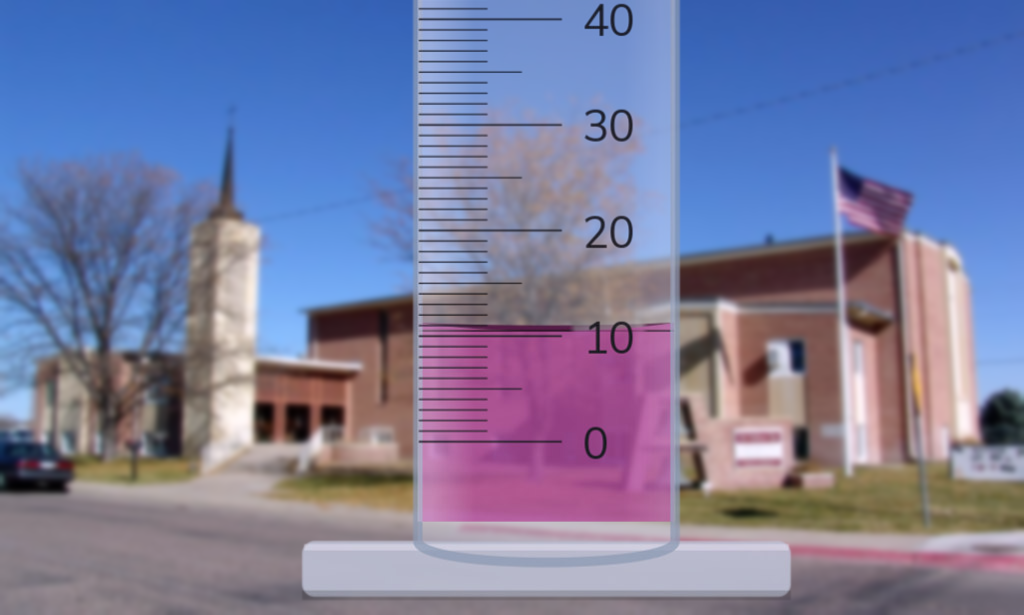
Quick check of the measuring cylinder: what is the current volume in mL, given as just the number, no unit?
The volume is 10.5
